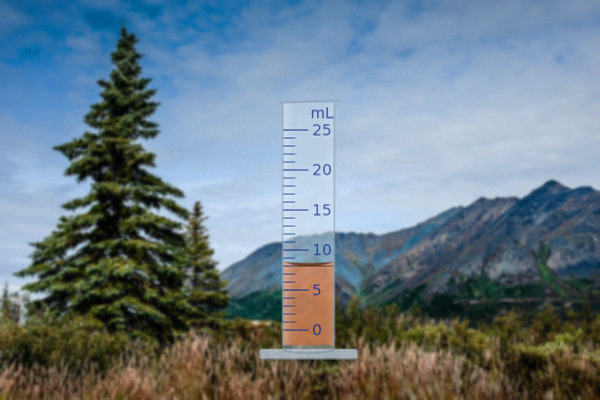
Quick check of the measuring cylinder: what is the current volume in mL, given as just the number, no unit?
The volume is 8
